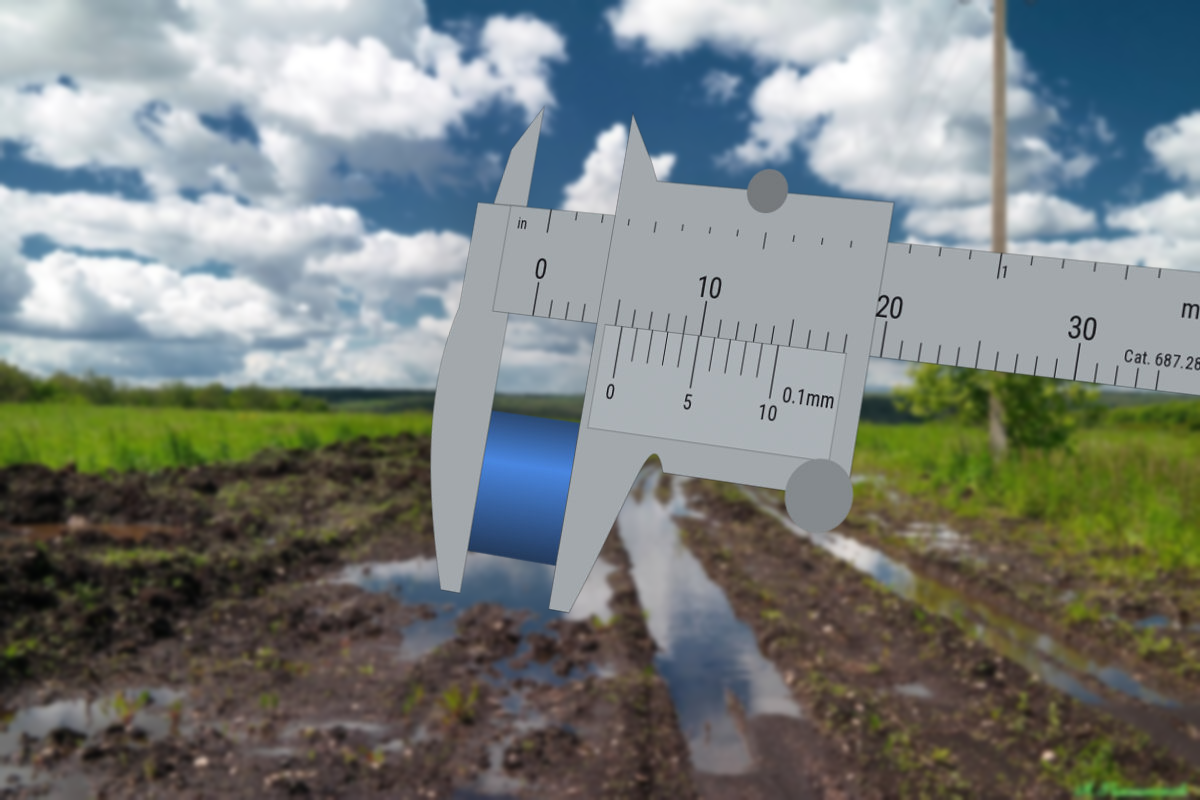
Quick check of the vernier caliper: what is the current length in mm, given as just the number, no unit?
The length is 5.4
